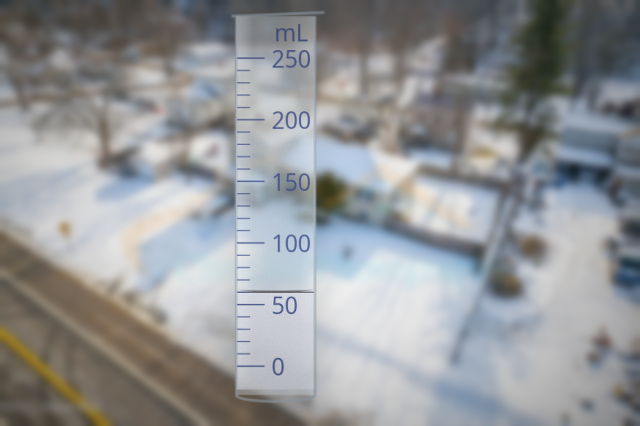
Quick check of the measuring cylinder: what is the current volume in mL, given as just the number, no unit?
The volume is 60
